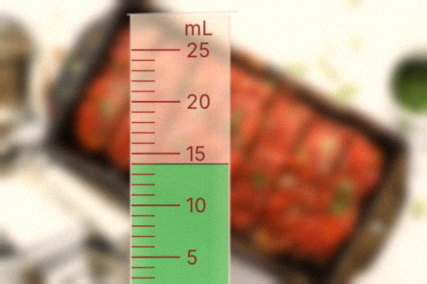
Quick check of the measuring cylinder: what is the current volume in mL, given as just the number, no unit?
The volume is 14
